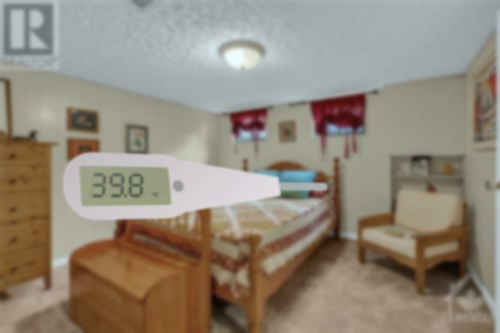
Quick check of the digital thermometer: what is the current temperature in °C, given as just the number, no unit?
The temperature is 39.8
